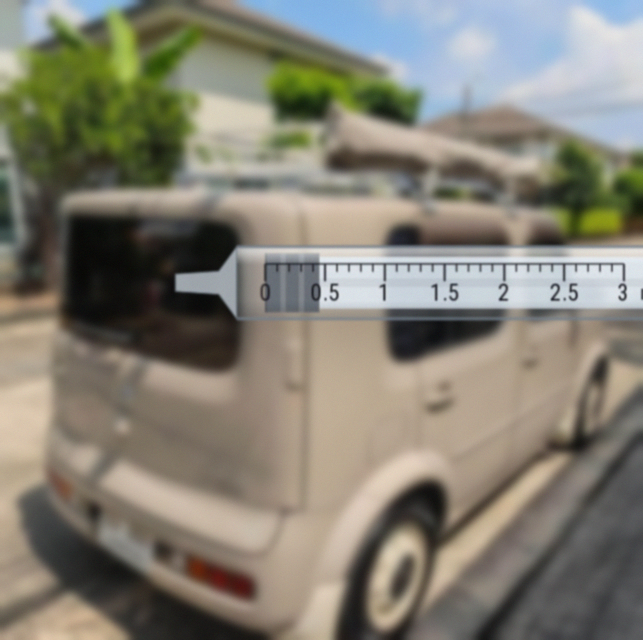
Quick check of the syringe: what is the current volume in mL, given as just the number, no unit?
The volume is 0
